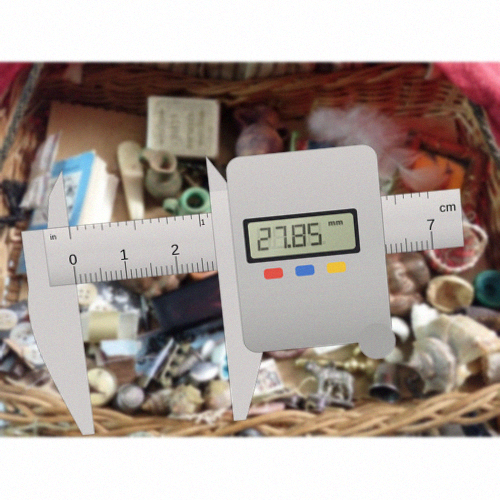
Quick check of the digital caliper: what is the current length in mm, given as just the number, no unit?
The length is 27.85
